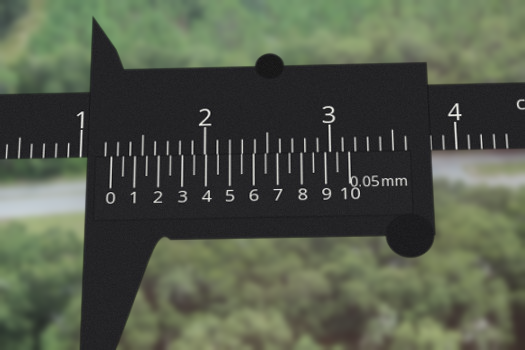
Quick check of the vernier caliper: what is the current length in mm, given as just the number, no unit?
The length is 12.5
